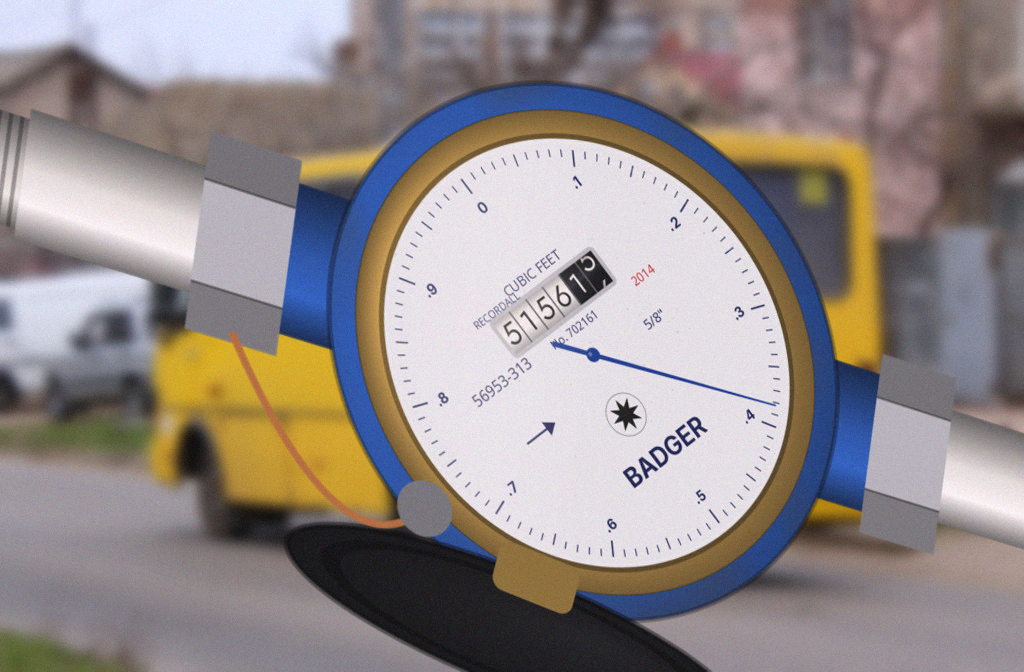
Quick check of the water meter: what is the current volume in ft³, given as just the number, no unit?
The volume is 515615.38
